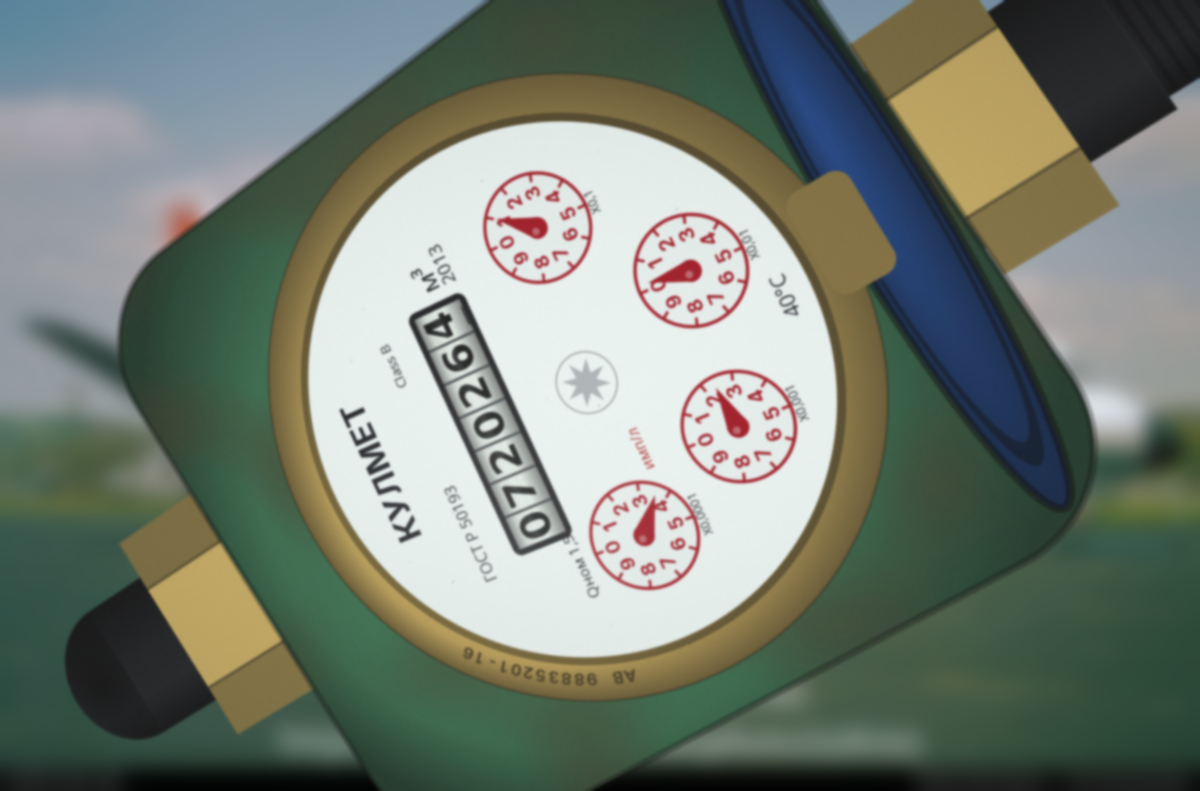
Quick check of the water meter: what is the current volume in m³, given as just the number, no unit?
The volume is 720264.1023
